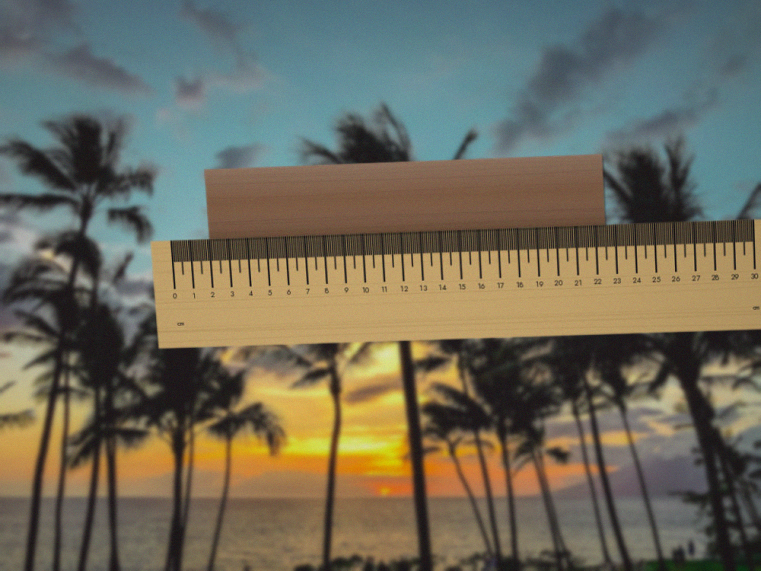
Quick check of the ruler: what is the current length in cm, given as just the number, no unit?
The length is 20.5
